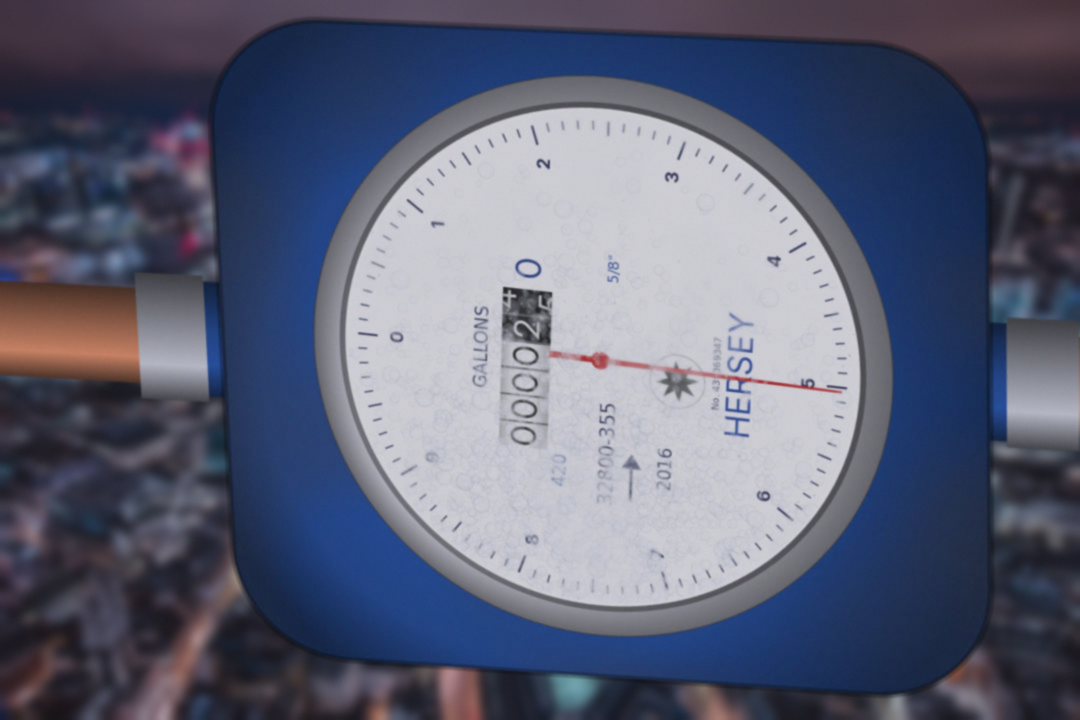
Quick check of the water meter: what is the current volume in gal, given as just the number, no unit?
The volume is 245.0
